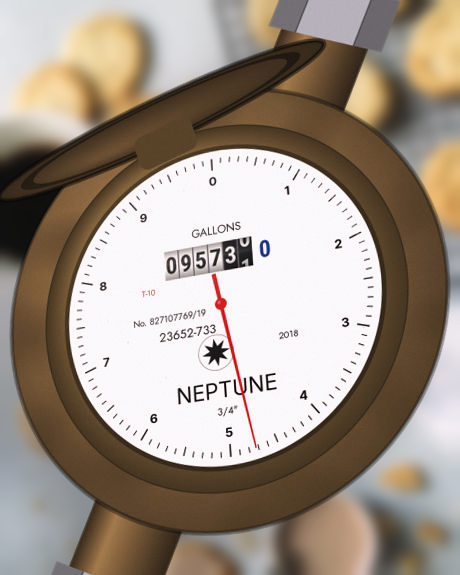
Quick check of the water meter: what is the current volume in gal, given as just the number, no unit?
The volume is 957304.7
